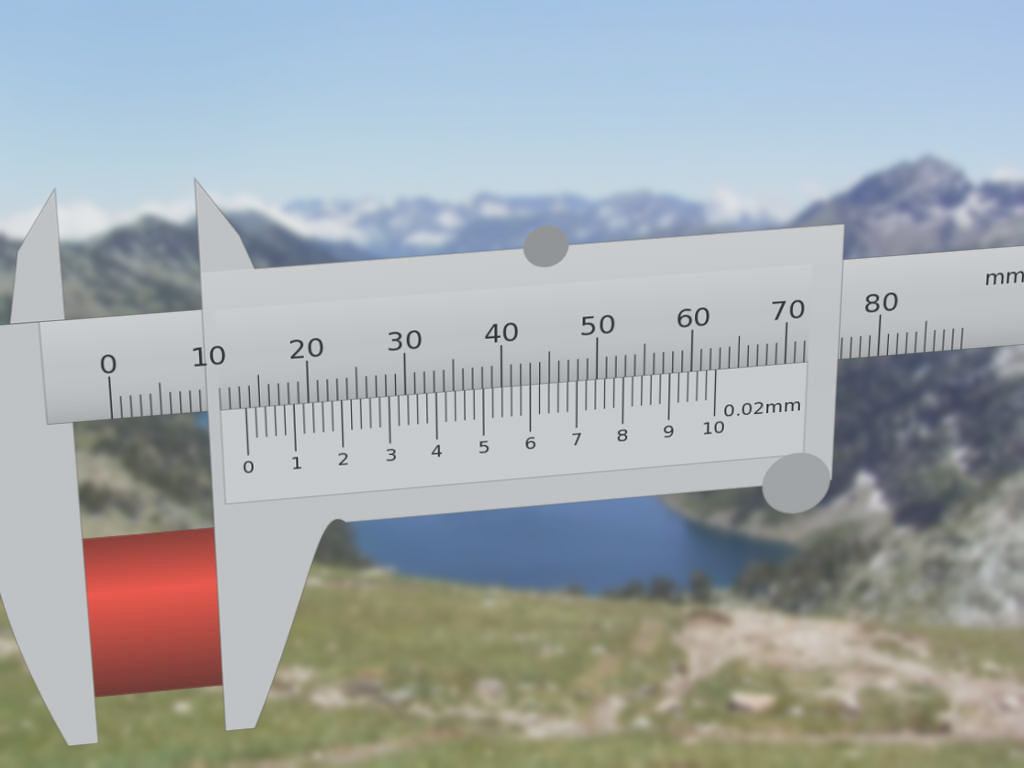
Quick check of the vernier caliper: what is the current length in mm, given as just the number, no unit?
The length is 13.6
